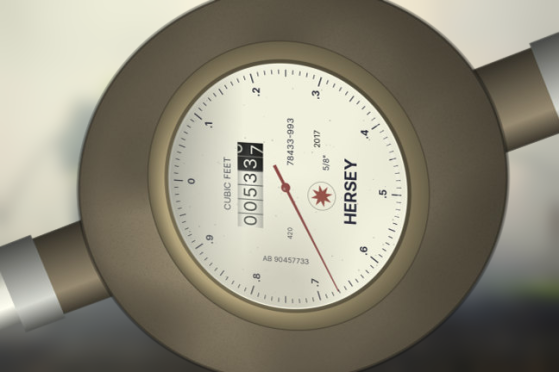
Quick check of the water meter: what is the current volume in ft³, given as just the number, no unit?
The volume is 5336.67
